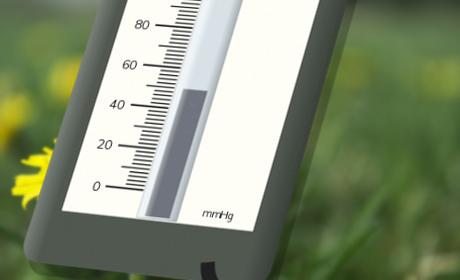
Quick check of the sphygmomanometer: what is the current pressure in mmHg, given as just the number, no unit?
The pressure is 50
